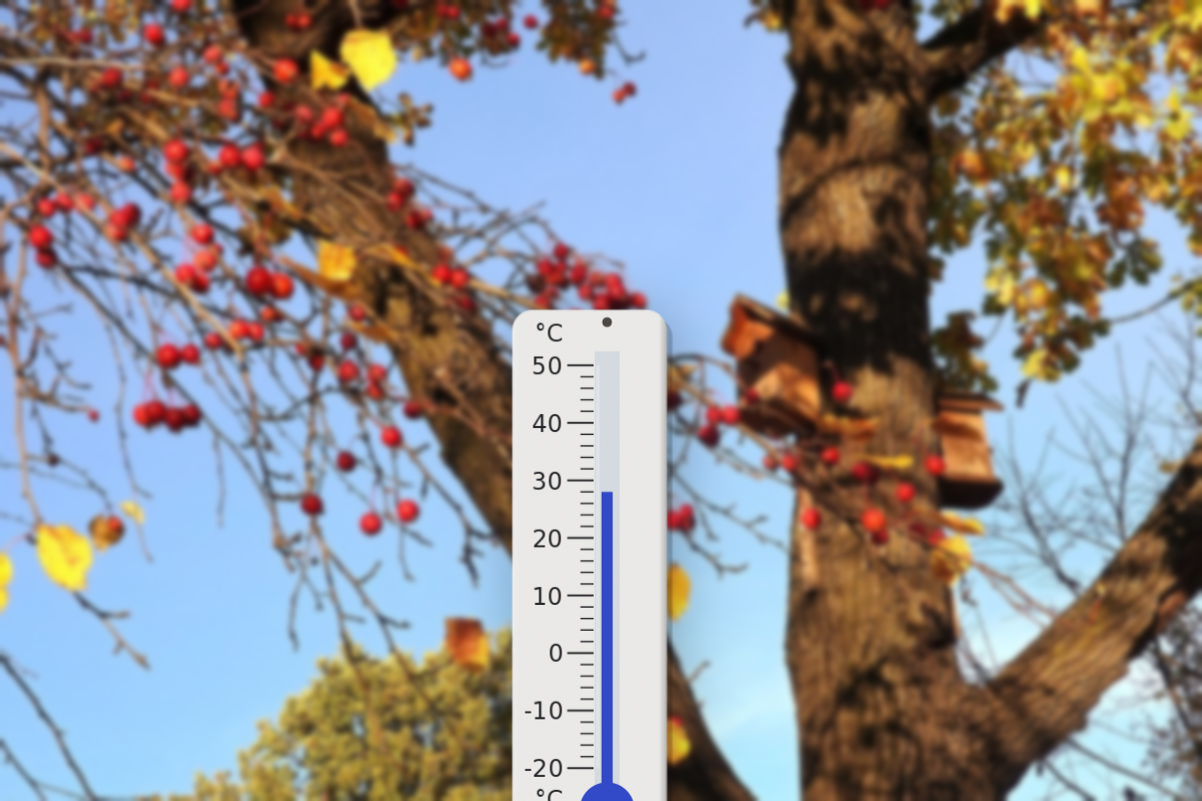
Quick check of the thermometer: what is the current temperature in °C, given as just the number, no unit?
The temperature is 28
